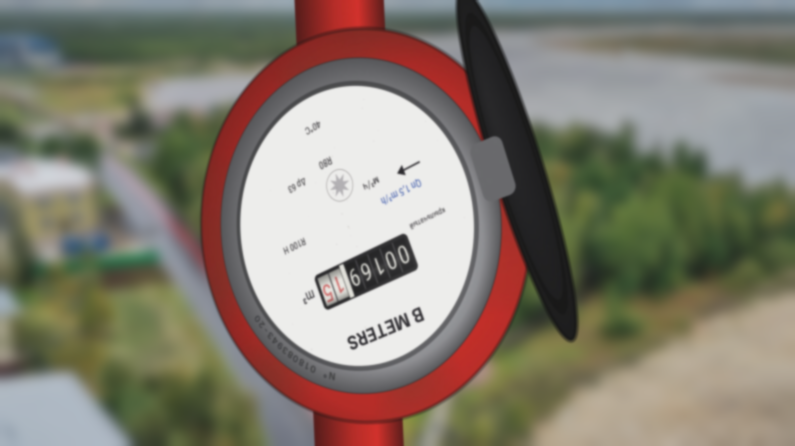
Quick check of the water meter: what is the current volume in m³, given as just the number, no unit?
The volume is 169.15
